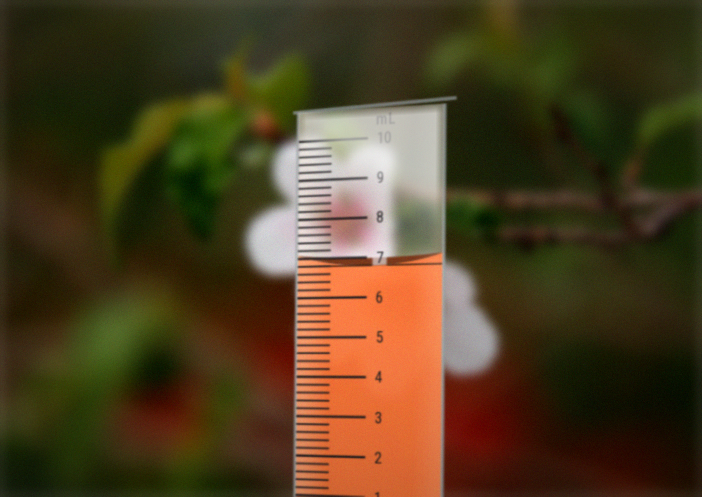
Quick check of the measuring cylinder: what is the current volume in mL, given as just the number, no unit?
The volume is 6.8
